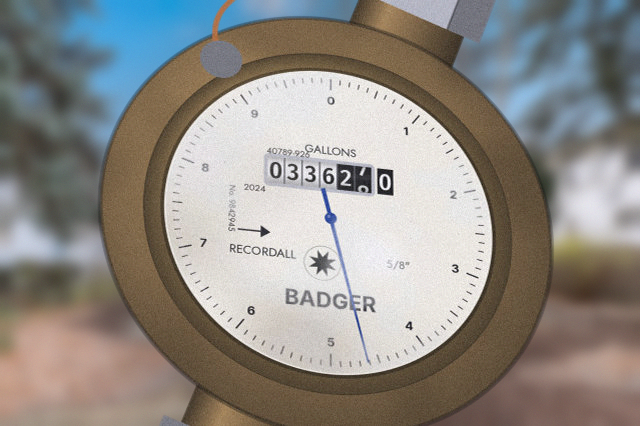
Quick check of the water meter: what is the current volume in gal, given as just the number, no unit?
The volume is 336274.6
